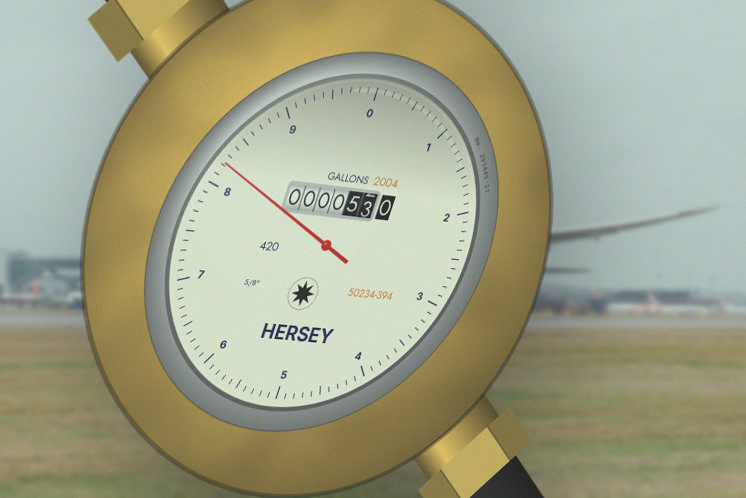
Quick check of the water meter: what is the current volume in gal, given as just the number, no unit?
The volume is 528.2
